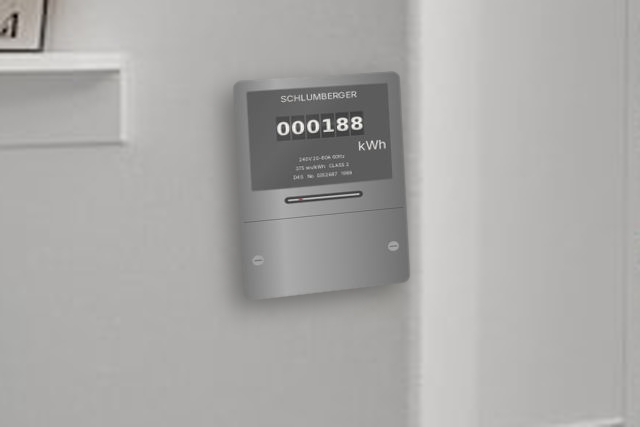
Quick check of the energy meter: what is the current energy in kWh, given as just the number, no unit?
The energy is 188
